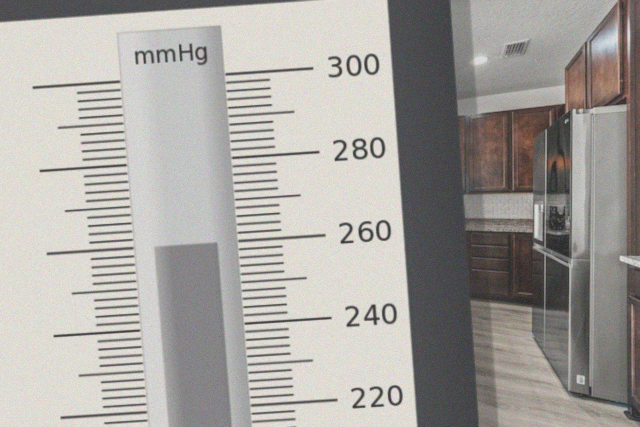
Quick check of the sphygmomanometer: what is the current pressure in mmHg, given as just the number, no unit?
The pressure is 260
